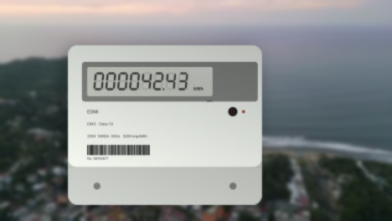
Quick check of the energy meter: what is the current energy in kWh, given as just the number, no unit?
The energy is 42.43
